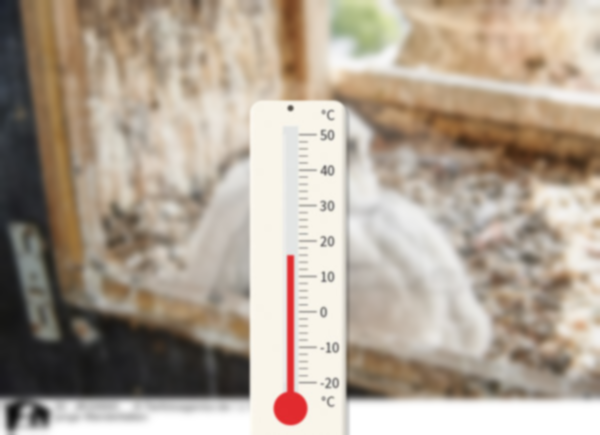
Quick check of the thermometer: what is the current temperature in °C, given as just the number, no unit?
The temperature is 16
